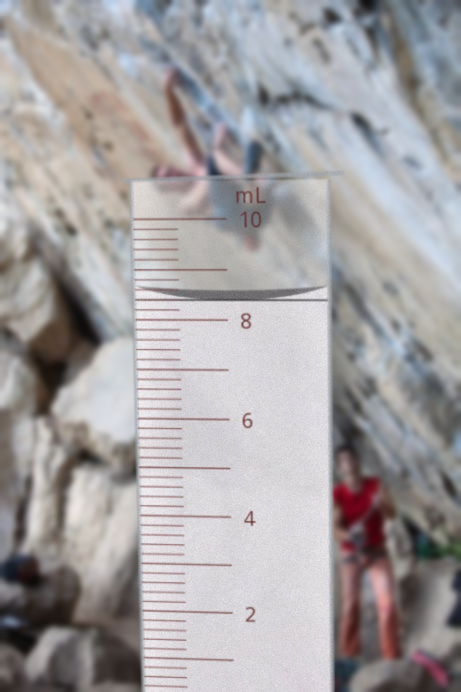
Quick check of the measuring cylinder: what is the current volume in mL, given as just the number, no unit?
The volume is 8.4
